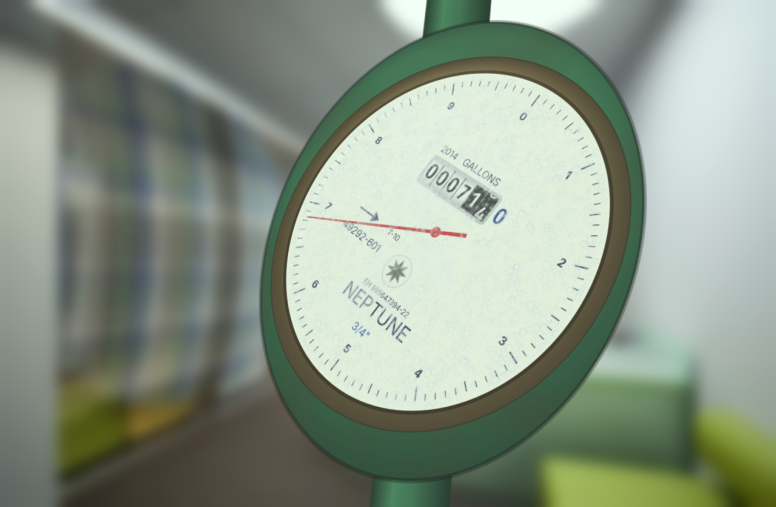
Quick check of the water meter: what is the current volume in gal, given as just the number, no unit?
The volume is 7136.8
